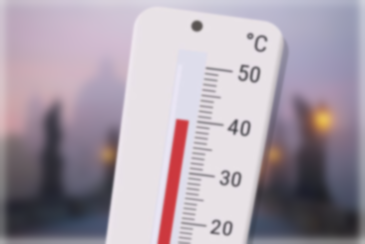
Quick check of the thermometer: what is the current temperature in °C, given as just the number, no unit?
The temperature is 40
